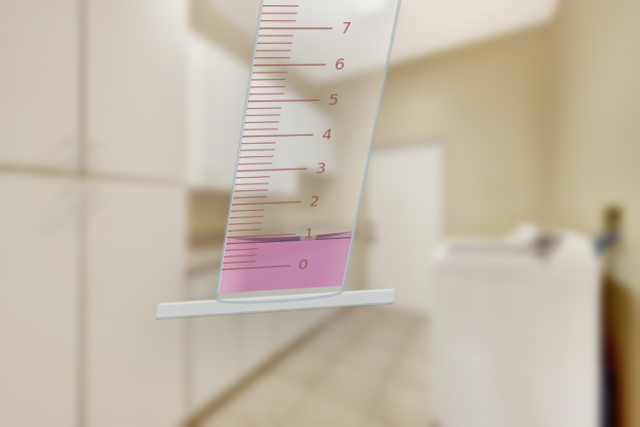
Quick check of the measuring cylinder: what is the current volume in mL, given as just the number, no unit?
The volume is 0.8
